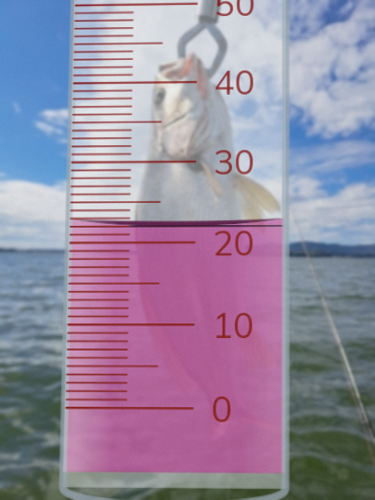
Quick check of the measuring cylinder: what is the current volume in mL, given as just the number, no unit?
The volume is 22
